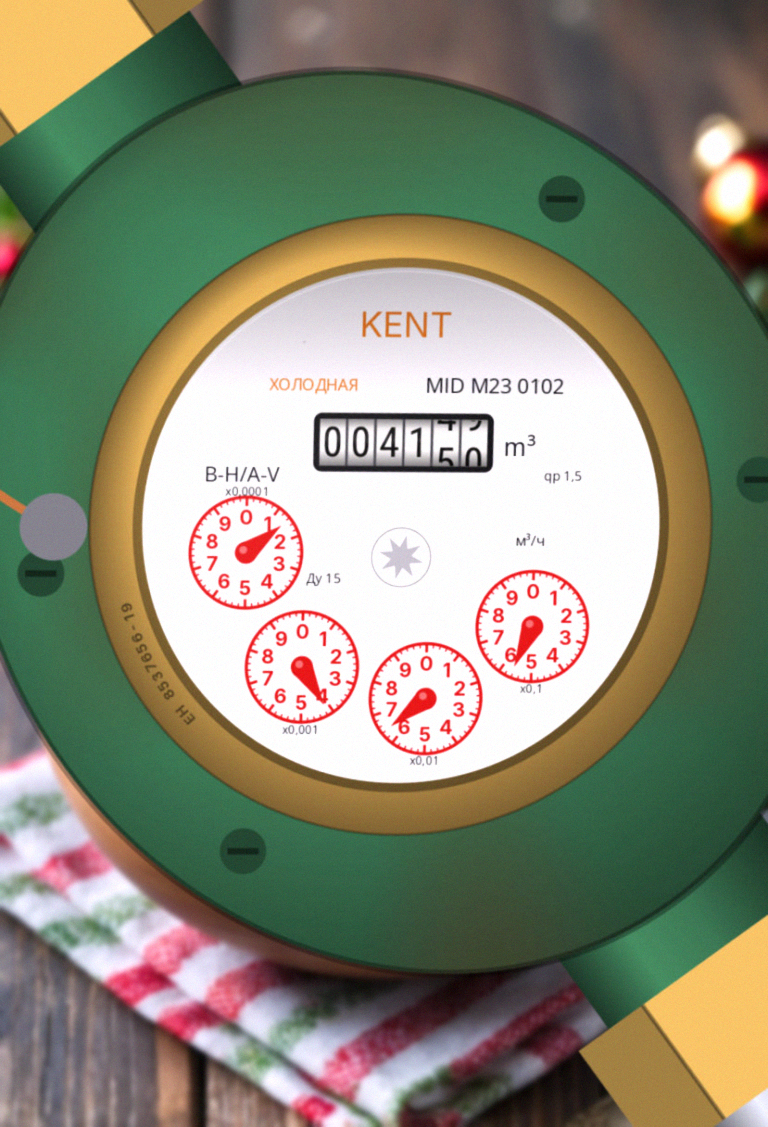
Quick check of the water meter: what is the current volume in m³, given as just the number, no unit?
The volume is 4149.5641
